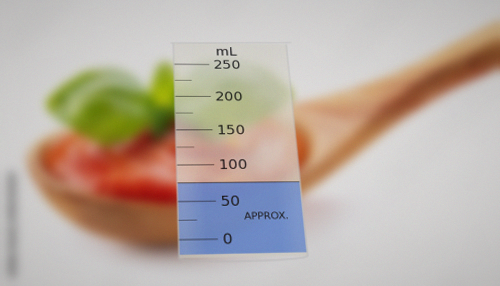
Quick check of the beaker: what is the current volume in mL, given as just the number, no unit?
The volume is 75
